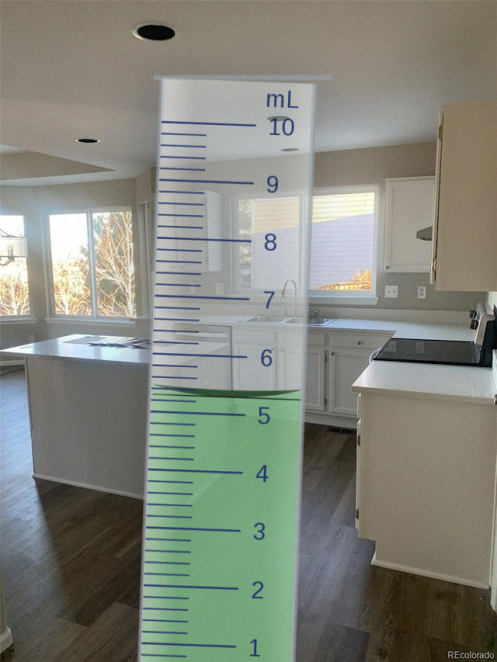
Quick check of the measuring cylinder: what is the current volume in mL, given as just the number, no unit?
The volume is 5.3
